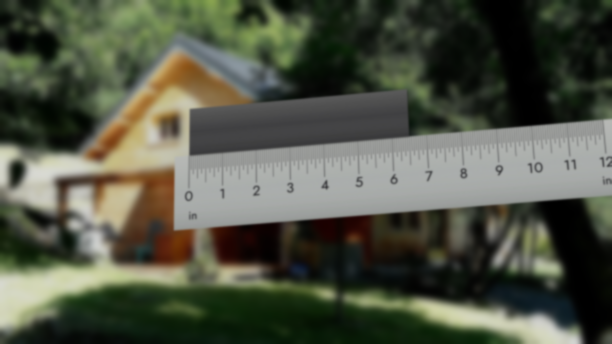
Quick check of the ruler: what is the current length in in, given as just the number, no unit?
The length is 6.5
